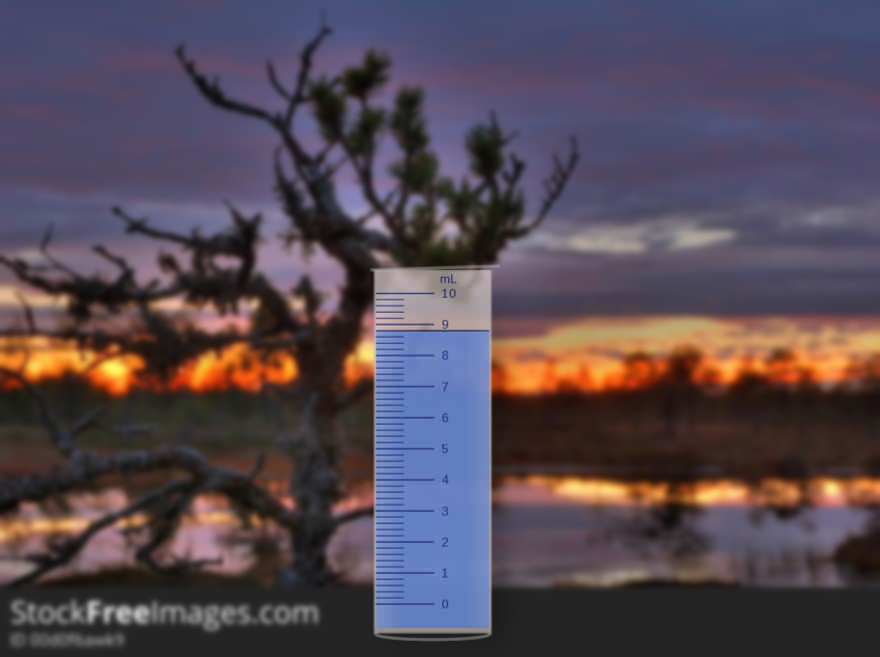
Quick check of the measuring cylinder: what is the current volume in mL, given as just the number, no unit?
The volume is 8.8
